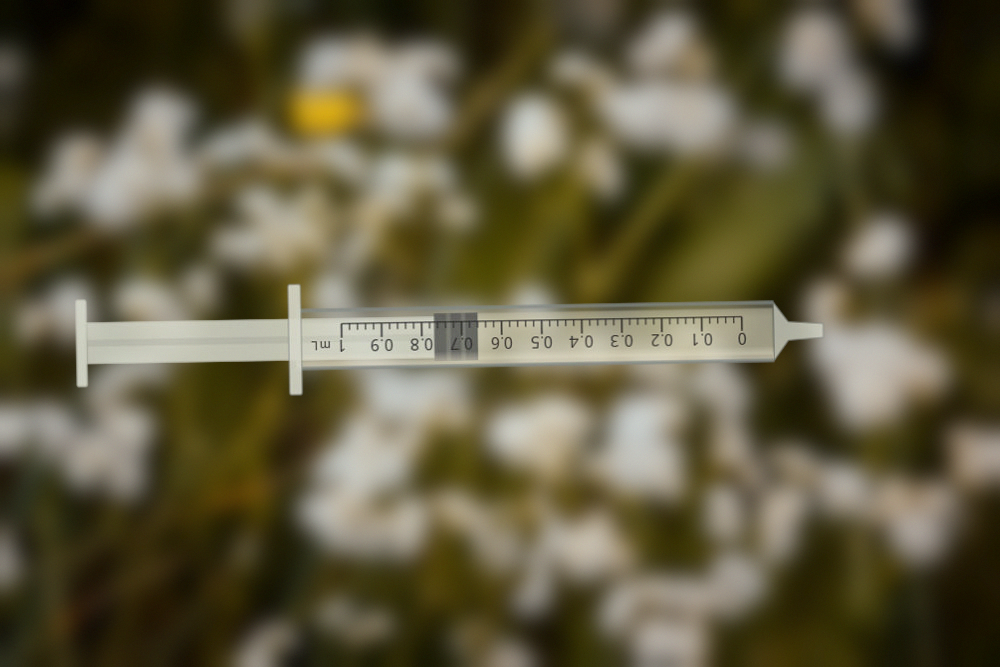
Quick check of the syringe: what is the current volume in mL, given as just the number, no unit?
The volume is 0.66
